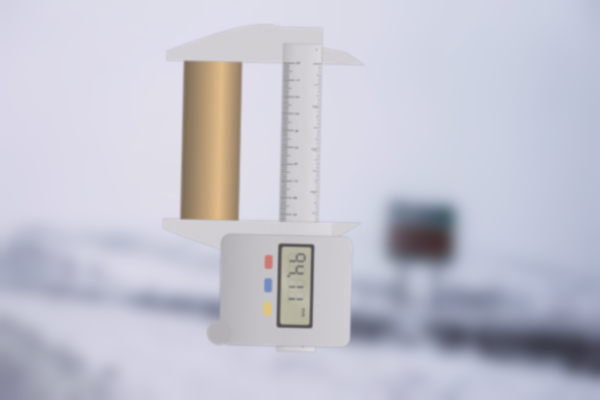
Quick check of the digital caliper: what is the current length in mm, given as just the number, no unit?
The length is 94.11
